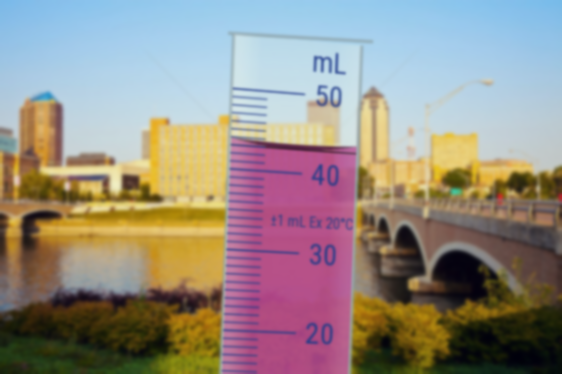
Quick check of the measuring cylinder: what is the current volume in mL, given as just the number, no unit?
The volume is 43
